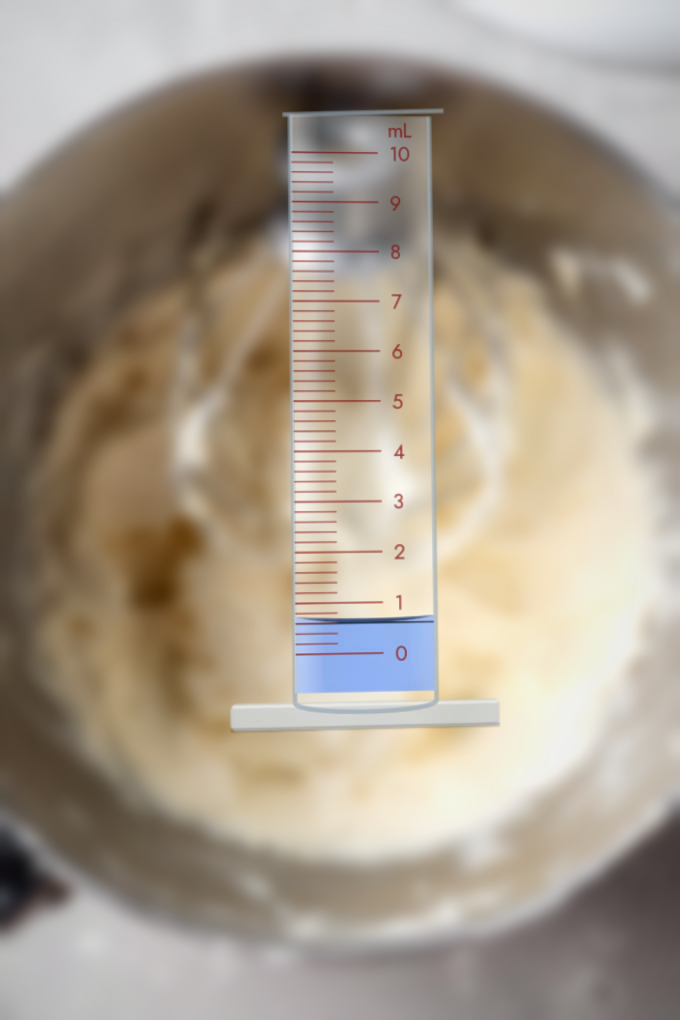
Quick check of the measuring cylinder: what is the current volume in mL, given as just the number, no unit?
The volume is 0.6
